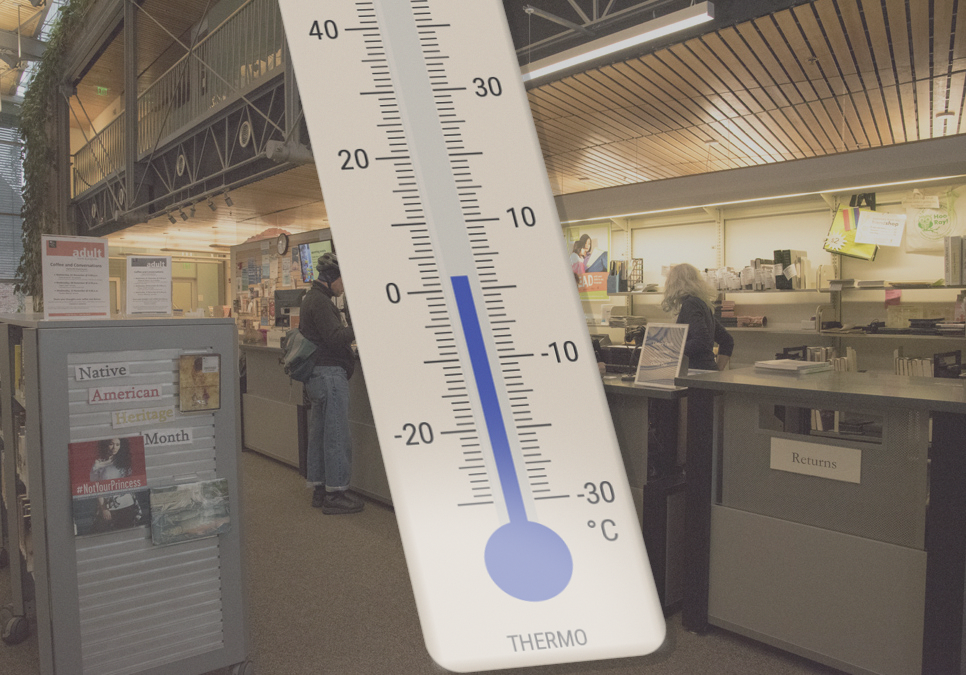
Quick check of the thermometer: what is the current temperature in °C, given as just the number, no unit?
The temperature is 2
